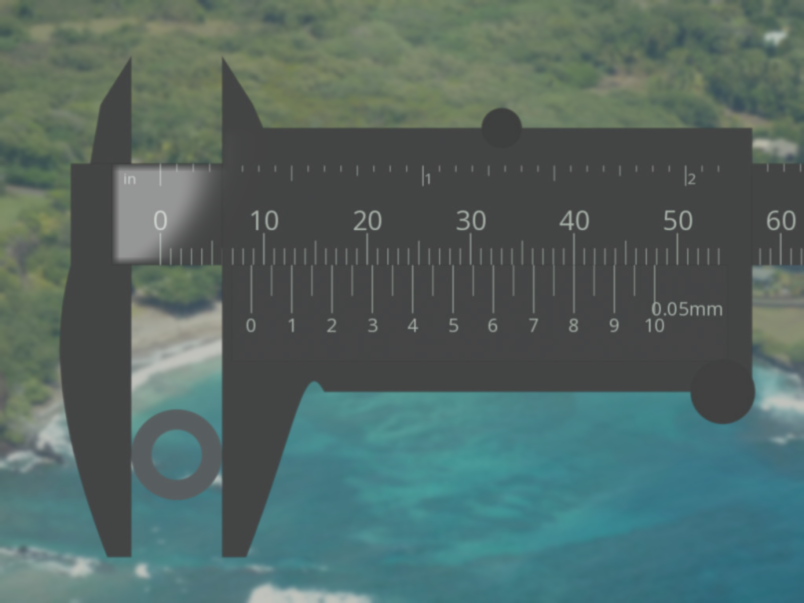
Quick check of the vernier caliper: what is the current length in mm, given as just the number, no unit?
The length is 8.8
